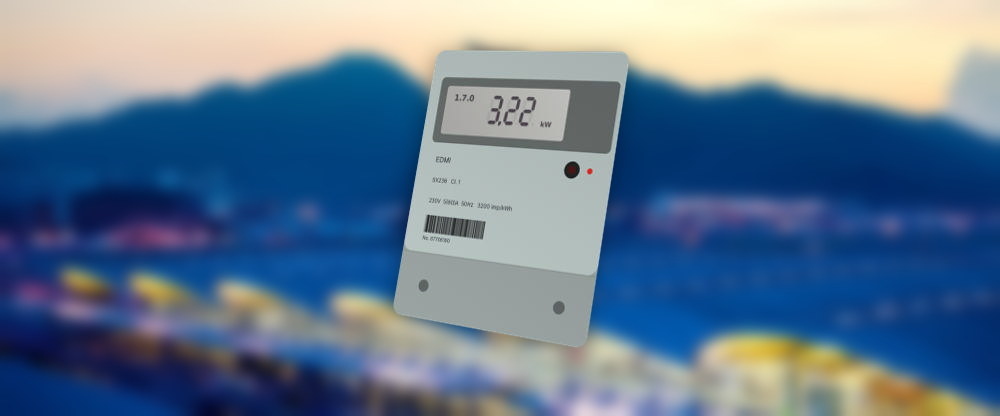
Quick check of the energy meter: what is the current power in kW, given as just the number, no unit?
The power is 3.22
